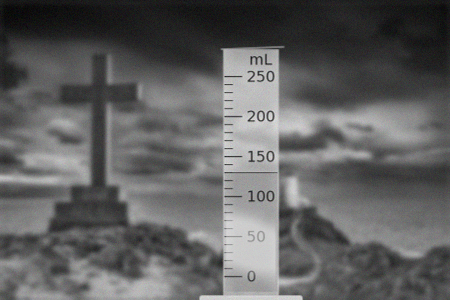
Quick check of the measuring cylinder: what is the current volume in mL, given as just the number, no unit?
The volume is 130
